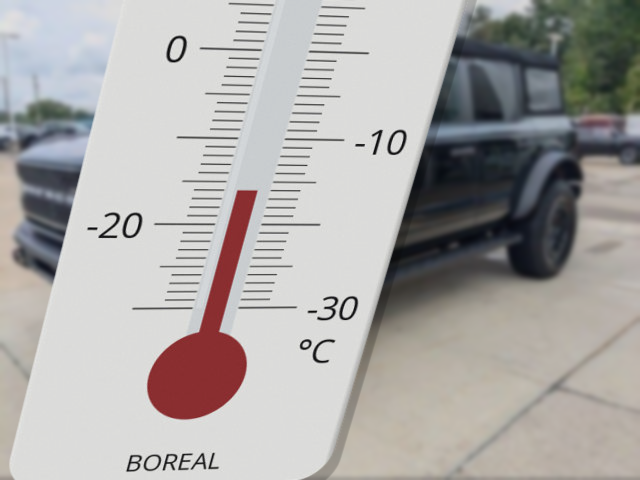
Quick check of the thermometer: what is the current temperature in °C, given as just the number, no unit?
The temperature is -16
